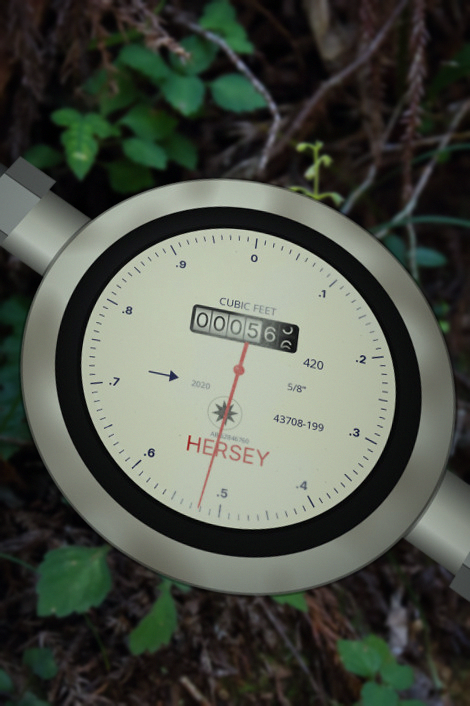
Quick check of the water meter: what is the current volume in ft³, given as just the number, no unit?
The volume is 565.52
